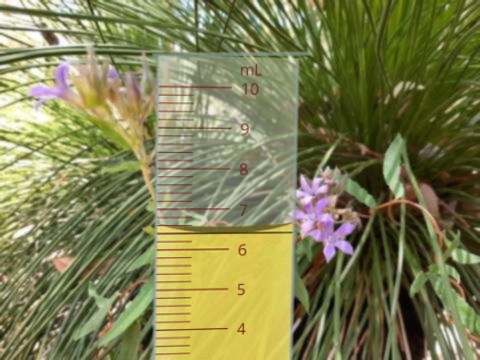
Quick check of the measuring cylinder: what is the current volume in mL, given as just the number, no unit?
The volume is 6.4
